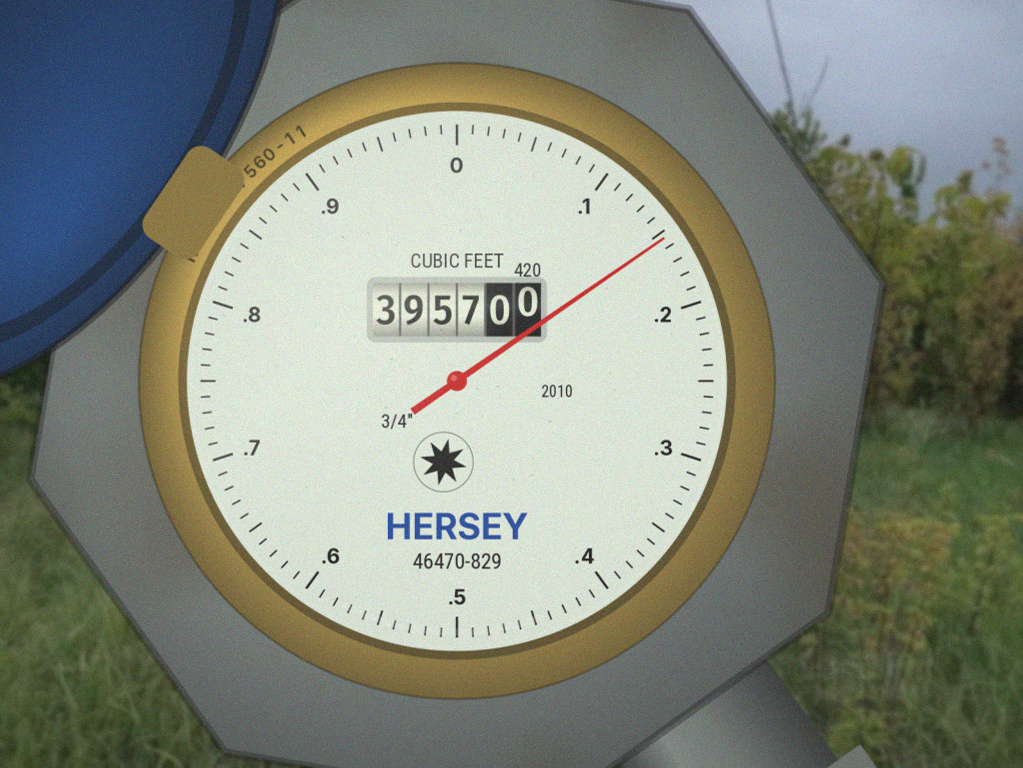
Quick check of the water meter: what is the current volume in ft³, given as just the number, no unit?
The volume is 395700.15
